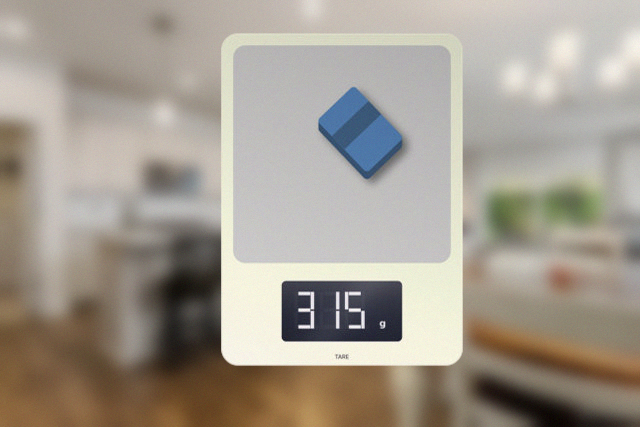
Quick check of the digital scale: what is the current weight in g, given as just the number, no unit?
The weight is 315
